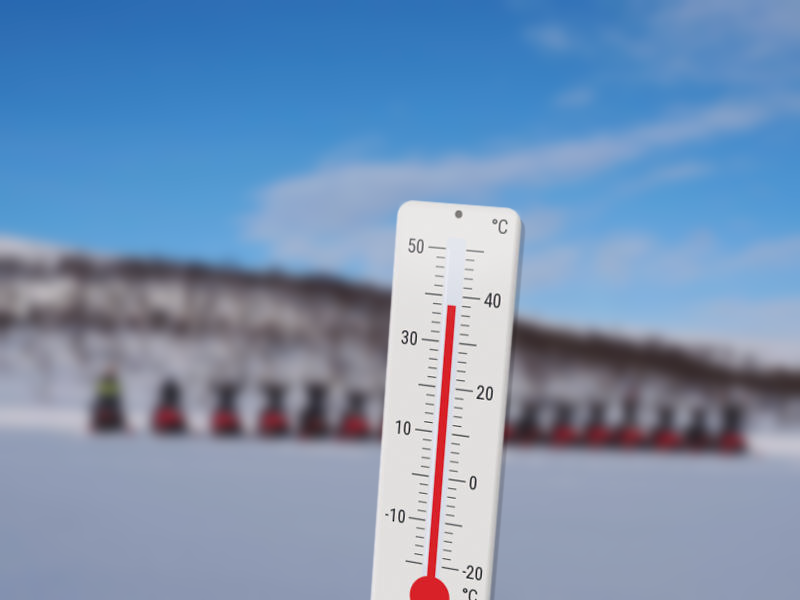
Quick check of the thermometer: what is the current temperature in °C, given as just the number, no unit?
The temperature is 38
